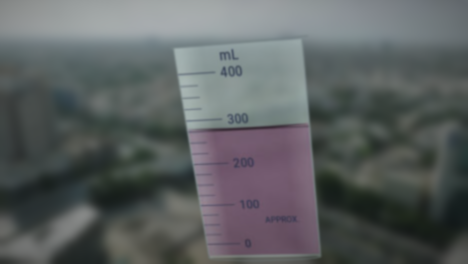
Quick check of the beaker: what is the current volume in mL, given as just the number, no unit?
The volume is 275
